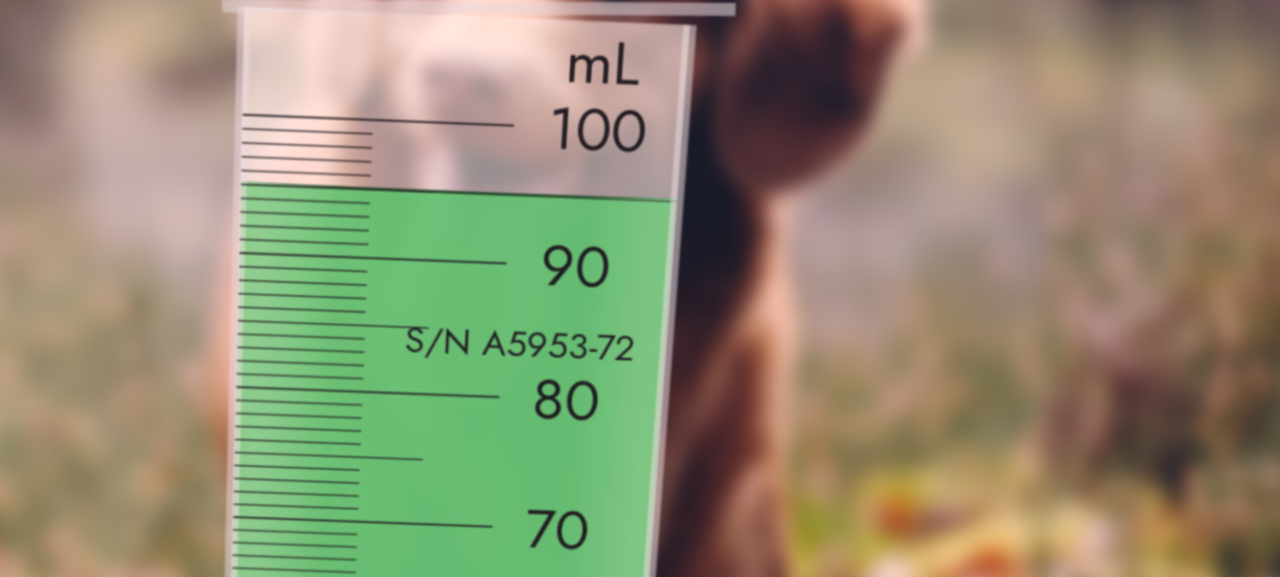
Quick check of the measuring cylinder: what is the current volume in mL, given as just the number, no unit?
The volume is 95
